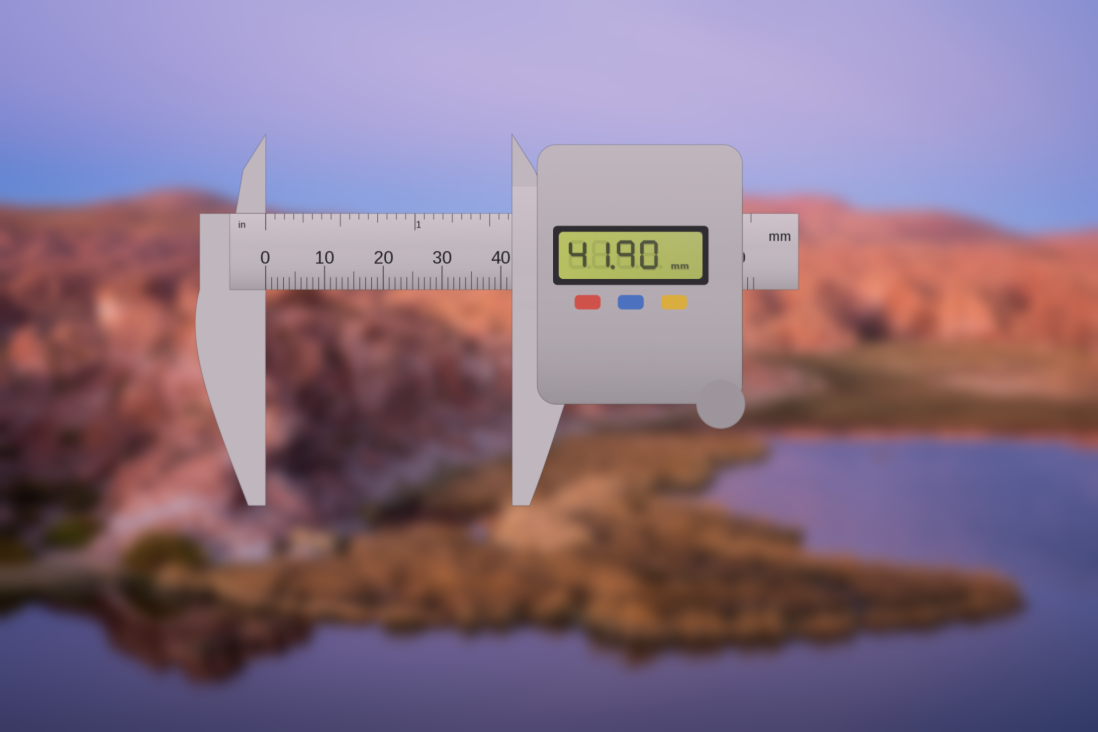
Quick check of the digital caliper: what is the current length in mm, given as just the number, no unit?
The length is 41.90
